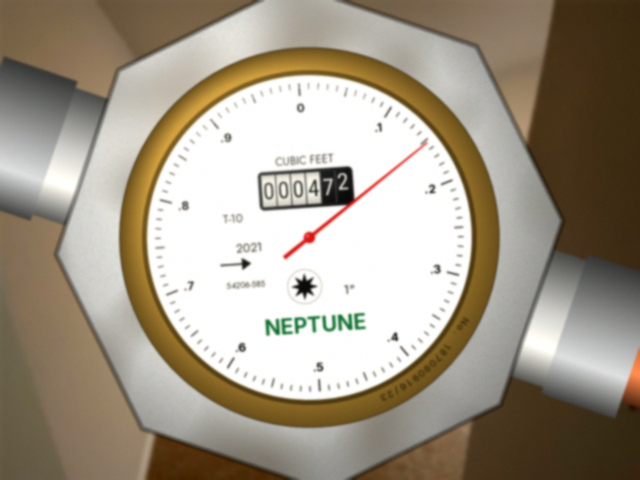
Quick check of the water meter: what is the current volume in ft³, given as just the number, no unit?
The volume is 472.15
